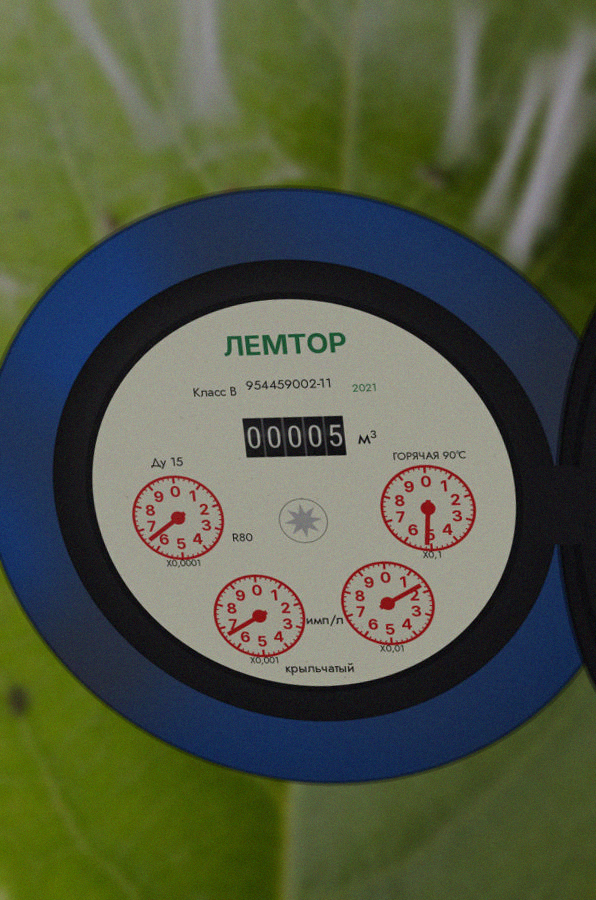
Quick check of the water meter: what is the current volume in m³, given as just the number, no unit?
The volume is 5.5166
